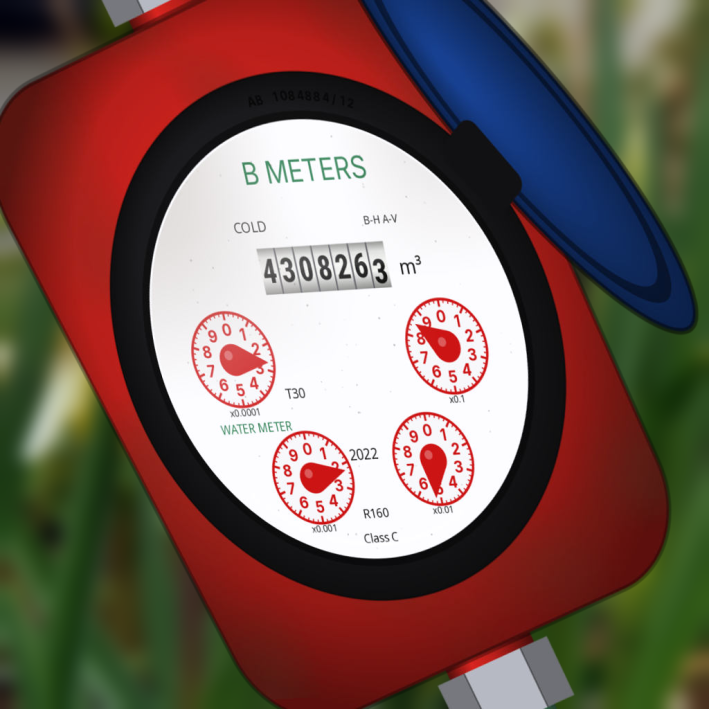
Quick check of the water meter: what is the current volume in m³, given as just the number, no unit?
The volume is 4308262.8522
